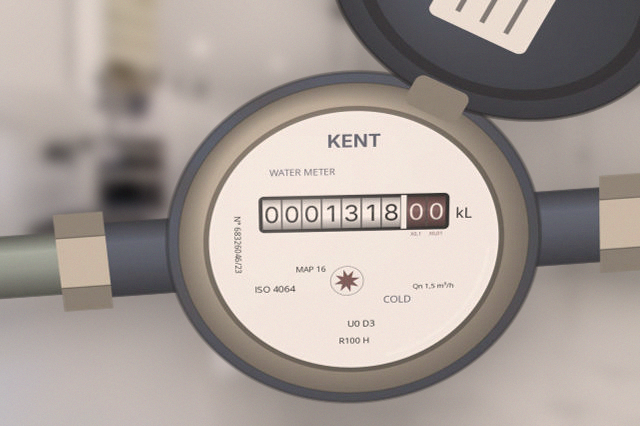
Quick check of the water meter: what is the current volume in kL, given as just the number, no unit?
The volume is 1318.00
